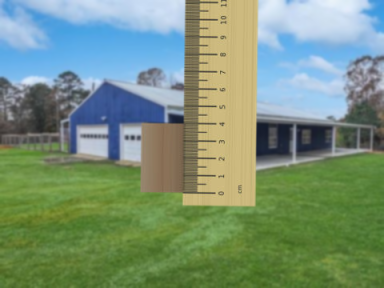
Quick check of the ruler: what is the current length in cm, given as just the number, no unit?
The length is 4
